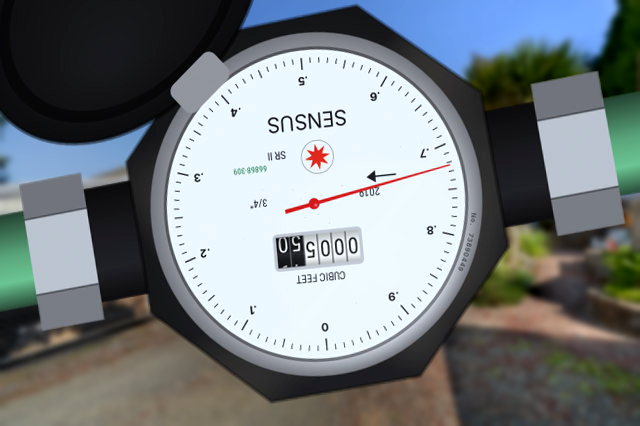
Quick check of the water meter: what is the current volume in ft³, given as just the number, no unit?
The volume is 549.72
